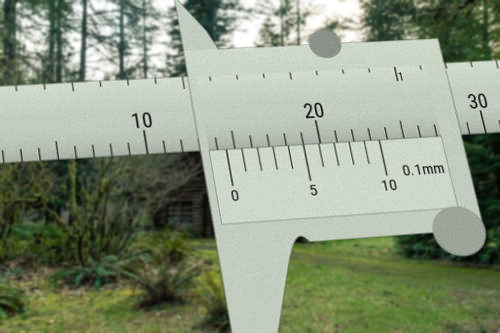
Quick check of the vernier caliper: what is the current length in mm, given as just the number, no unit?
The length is 14.5
